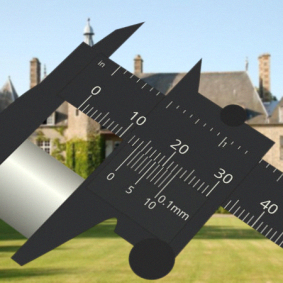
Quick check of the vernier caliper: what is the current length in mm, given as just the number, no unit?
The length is 14.0
